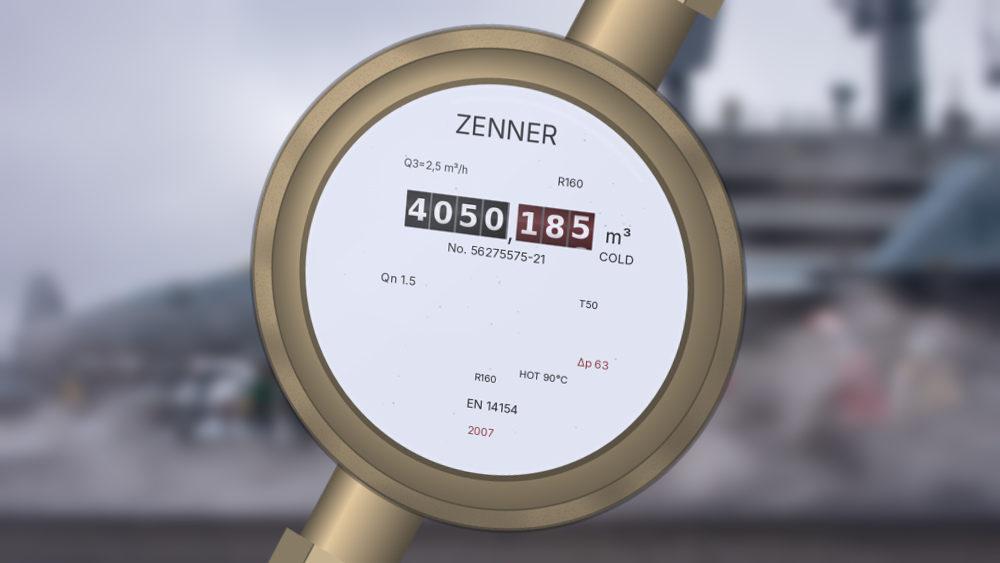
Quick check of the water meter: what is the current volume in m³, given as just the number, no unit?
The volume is 4050.185
